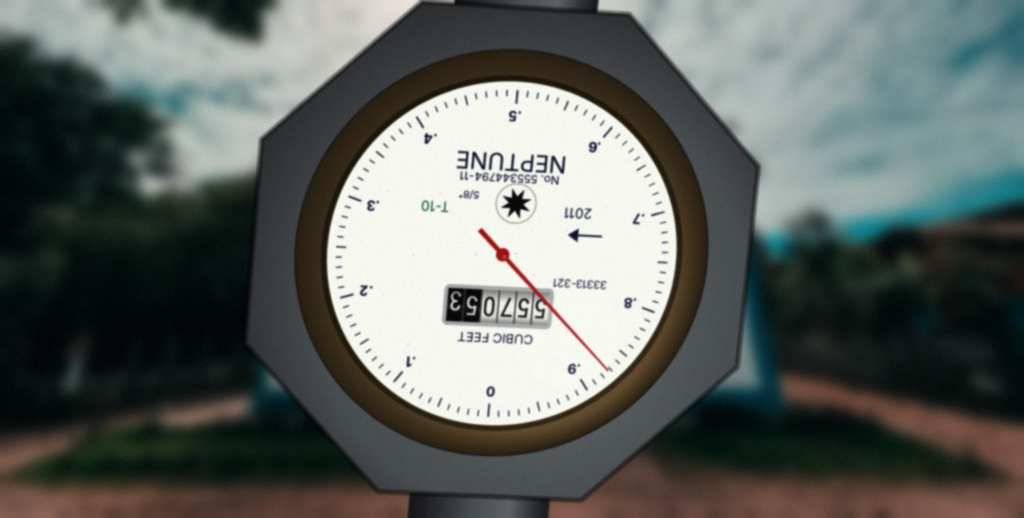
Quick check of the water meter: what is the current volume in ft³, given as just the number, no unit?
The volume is 557052.87
